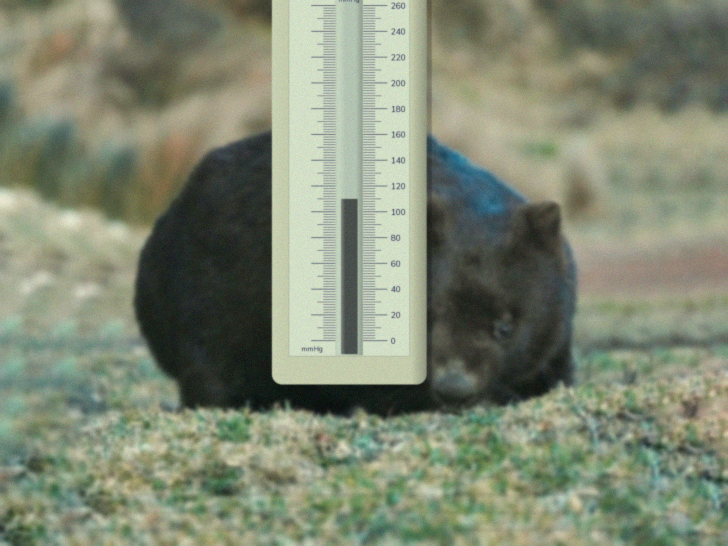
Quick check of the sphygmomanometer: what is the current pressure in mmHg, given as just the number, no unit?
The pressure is 110
